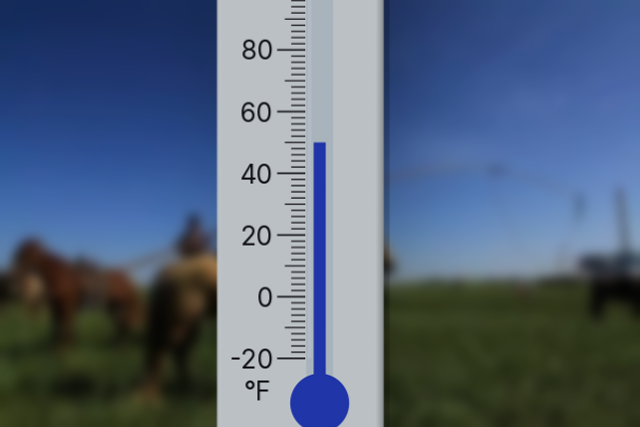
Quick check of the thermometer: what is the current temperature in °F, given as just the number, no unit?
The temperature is 50
